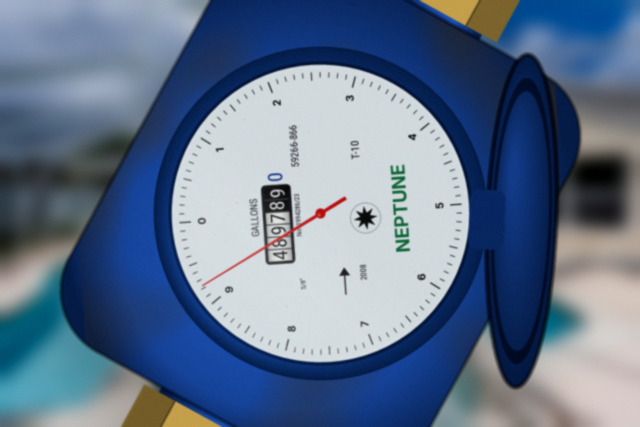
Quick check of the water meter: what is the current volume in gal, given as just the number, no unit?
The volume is 4897889.2
